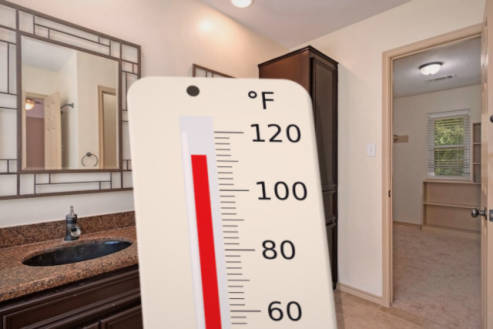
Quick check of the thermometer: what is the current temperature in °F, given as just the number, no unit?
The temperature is 112
